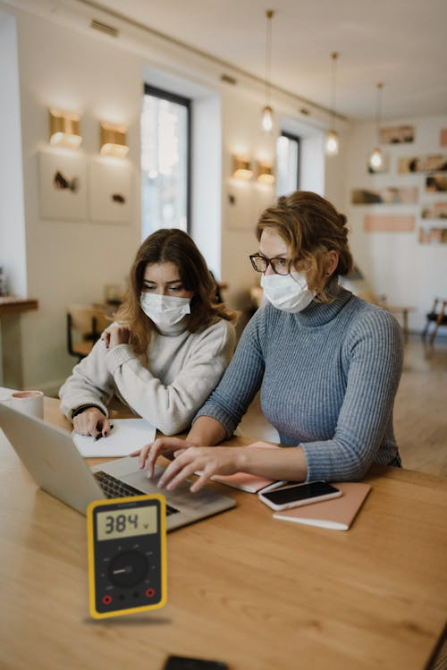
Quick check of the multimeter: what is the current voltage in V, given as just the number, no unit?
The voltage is 384
